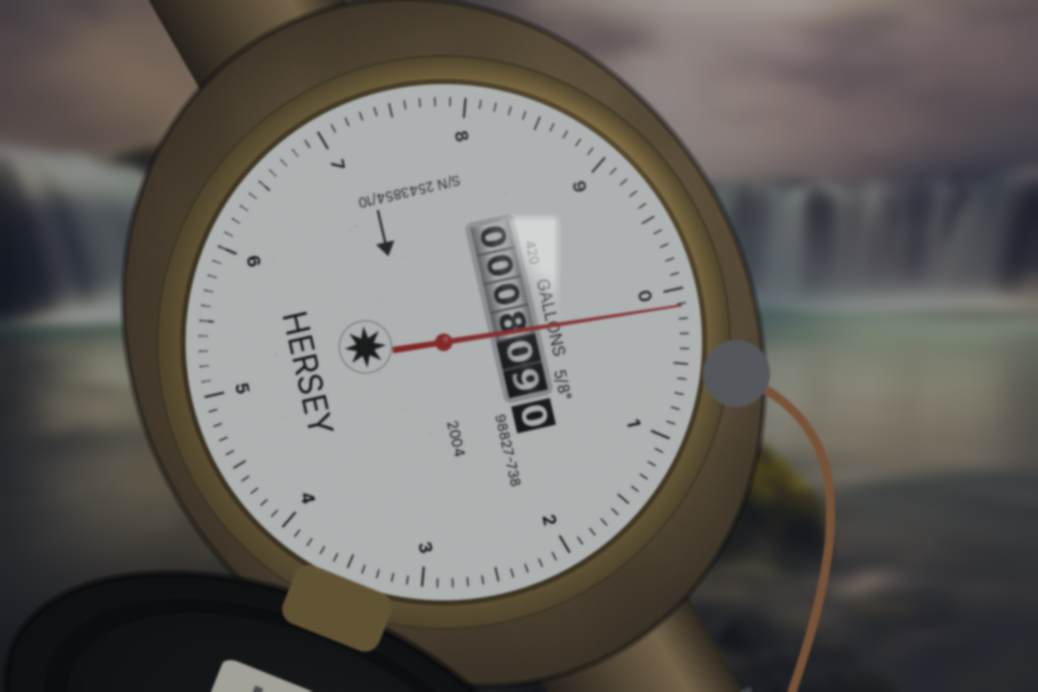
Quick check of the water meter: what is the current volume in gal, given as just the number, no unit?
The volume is 8090.1
